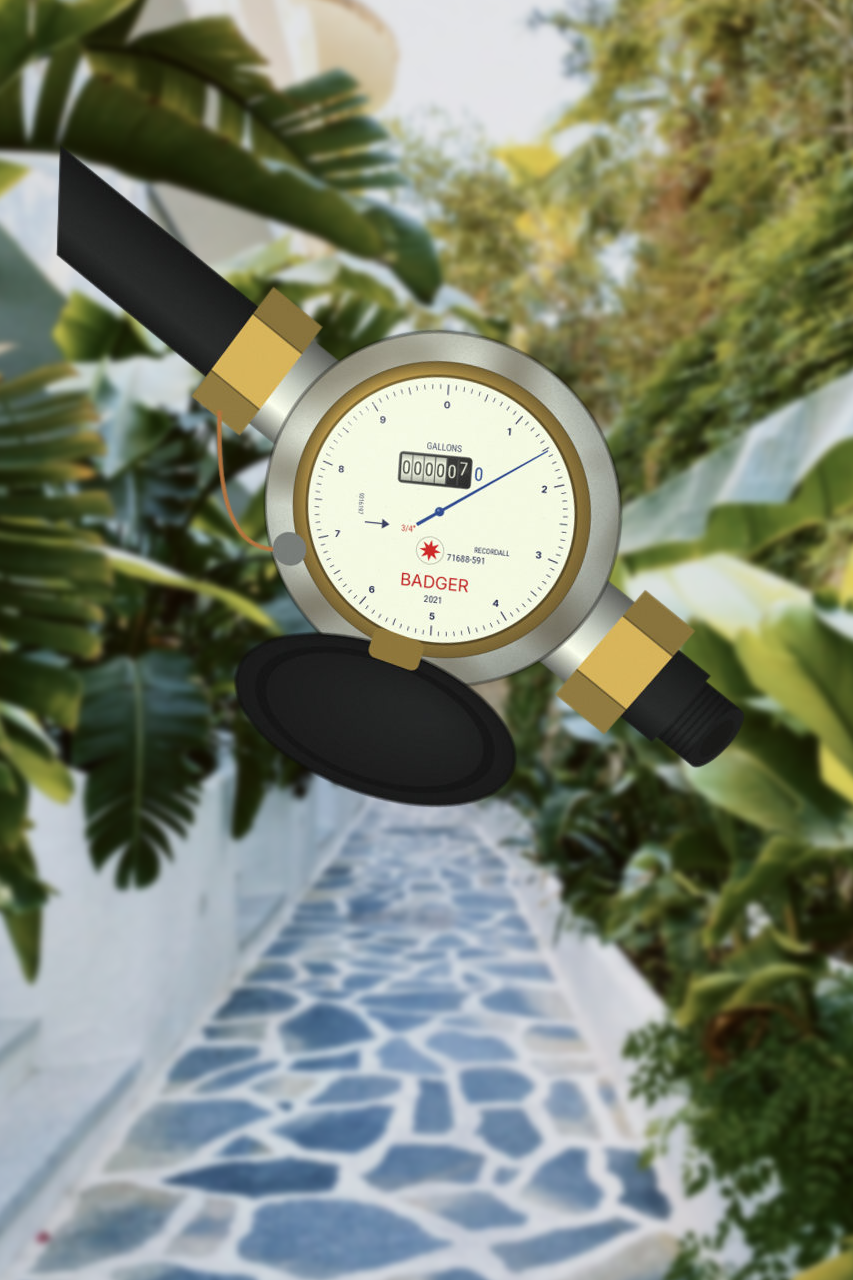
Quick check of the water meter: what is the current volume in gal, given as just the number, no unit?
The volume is 71.5
